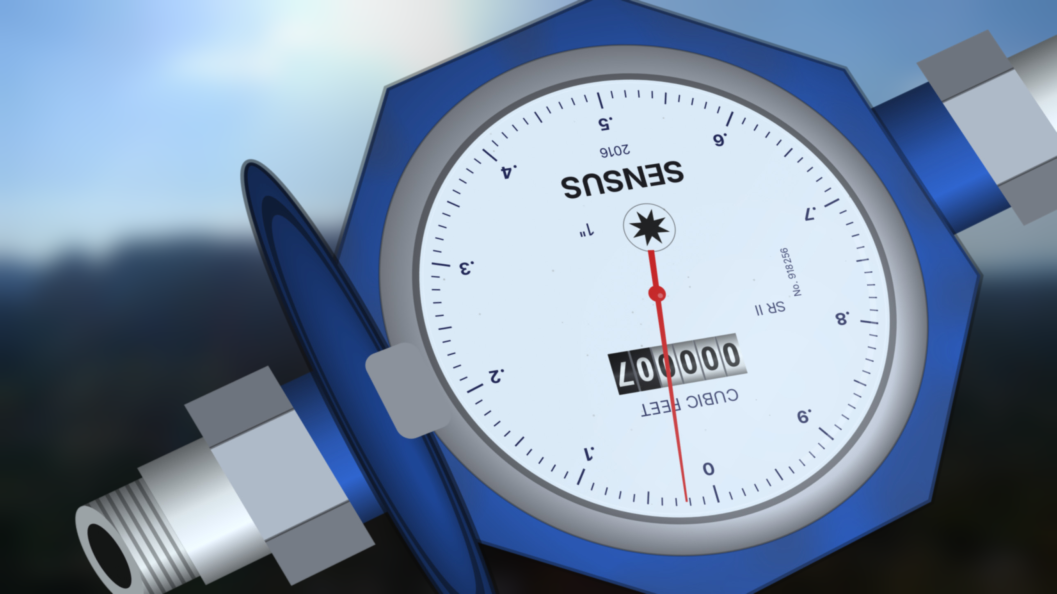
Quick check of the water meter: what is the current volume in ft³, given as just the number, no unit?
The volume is 7.02
